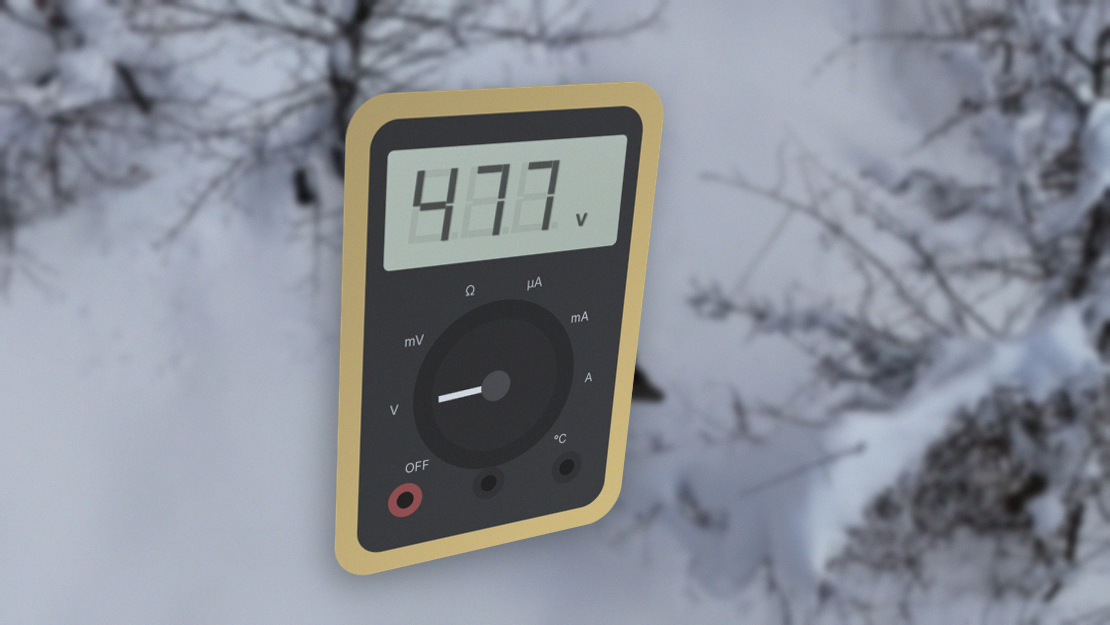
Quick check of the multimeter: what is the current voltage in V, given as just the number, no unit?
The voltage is 477
